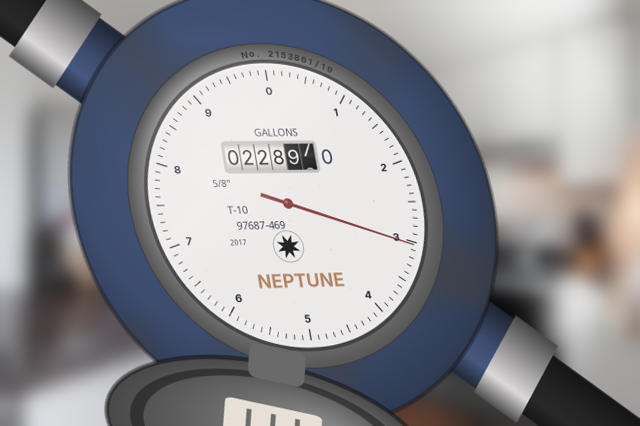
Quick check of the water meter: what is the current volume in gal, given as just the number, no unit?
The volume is 228973.0
